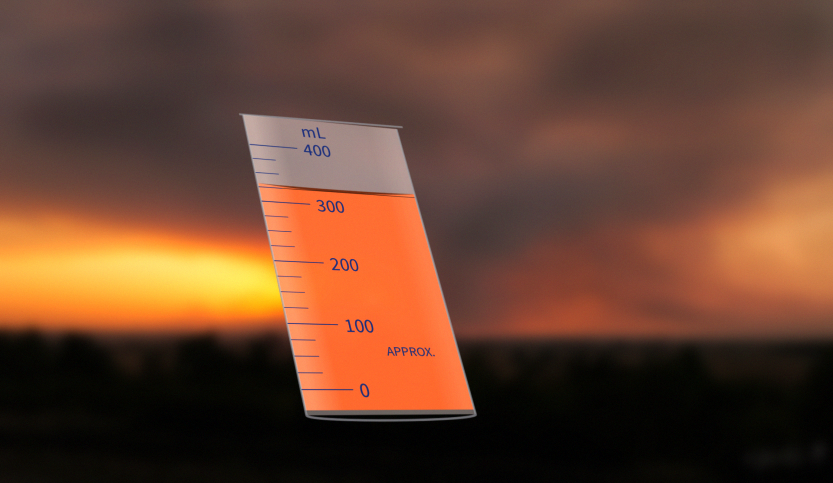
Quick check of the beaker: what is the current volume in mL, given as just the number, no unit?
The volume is 325
